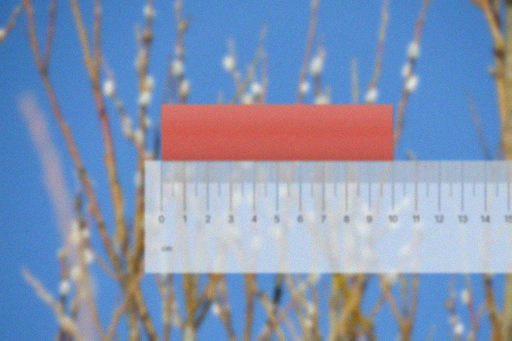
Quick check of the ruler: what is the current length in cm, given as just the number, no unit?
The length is 10
